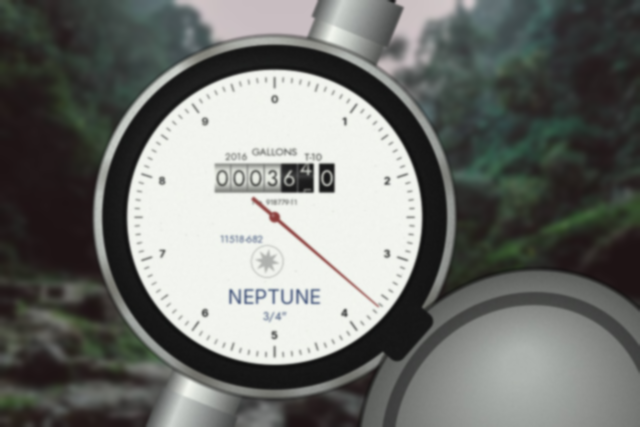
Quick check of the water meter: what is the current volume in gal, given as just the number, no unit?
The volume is 3643.6
